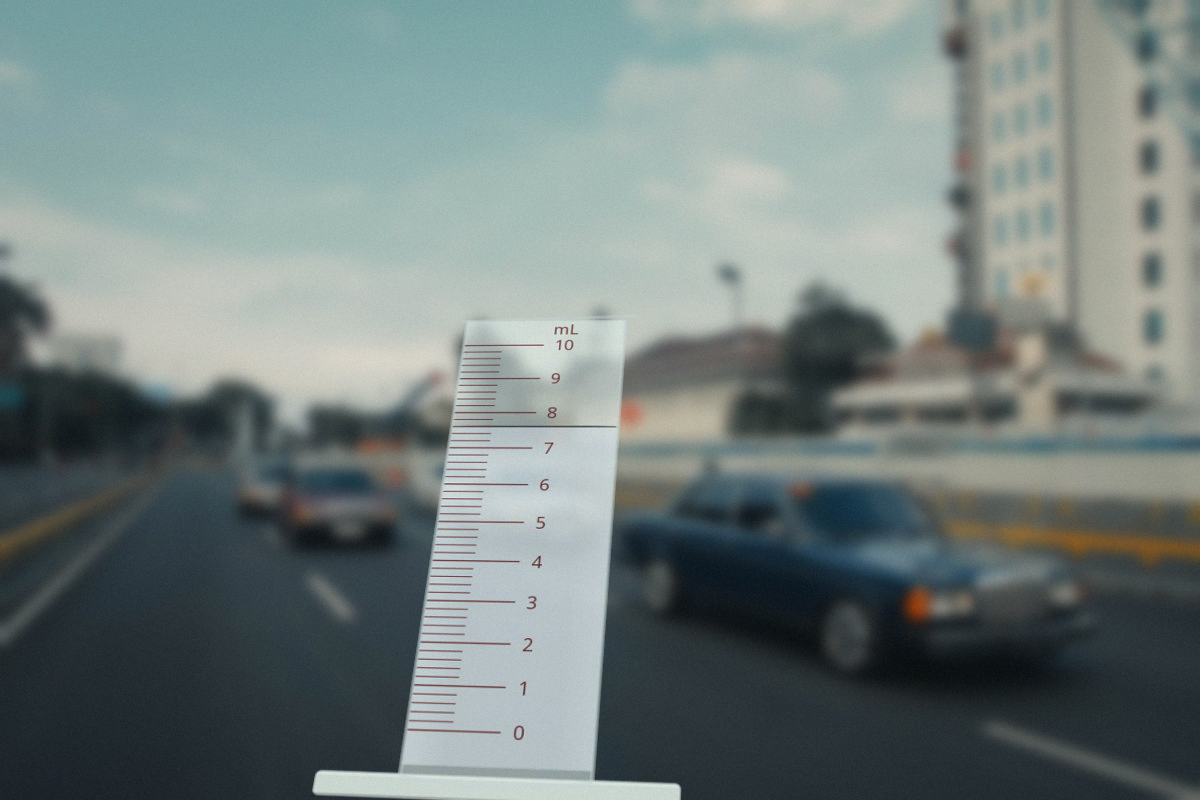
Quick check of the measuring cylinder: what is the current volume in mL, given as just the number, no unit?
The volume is 7.6
